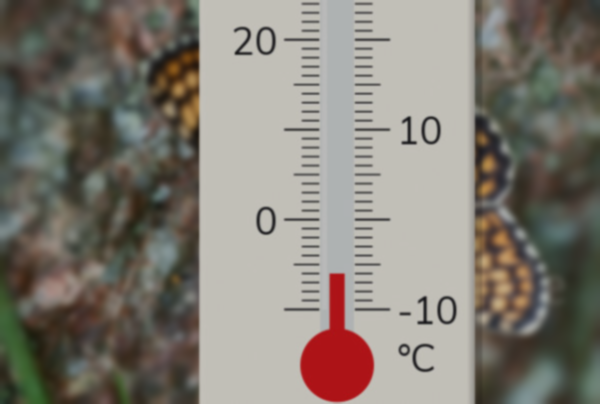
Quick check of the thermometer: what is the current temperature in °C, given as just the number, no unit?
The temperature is -6
